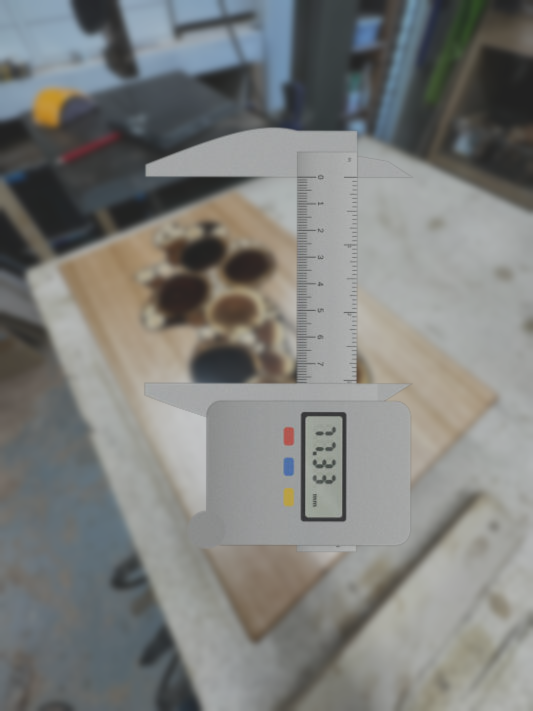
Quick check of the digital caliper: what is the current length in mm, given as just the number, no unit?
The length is 77.33
